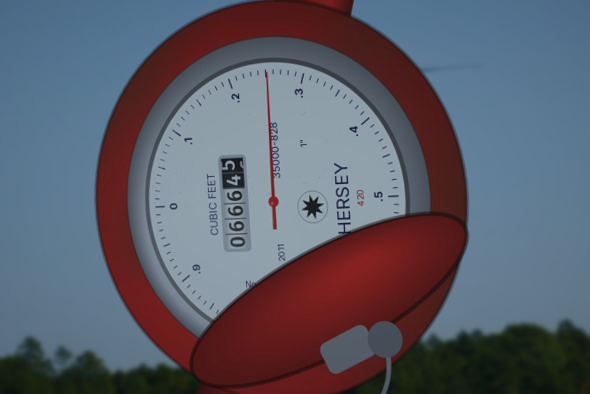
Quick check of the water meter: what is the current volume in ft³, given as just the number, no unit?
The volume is 66645.25
